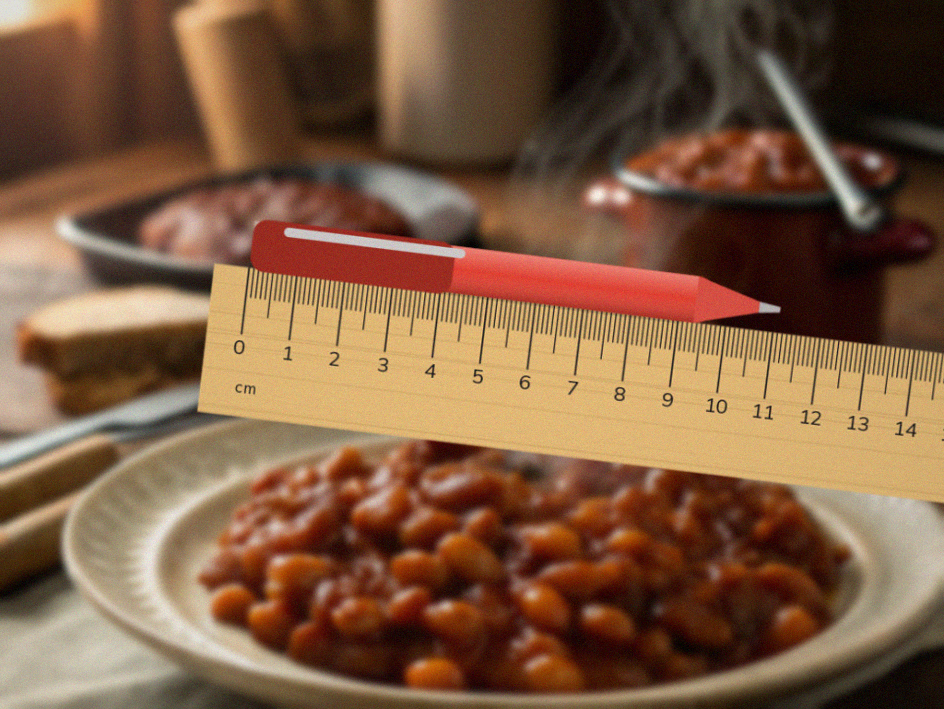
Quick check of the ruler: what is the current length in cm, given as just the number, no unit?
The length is 11.1
